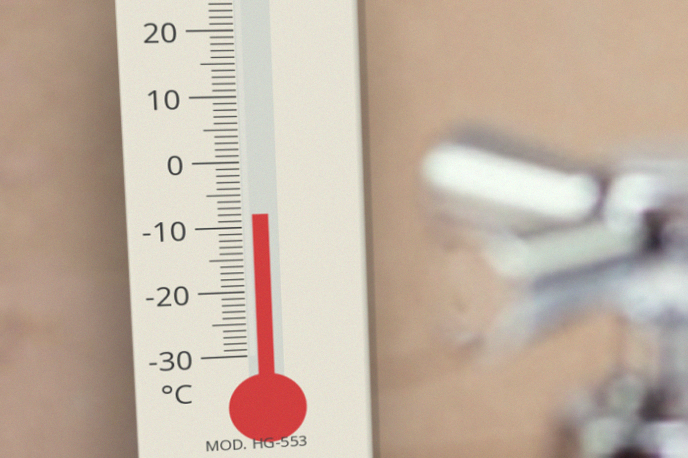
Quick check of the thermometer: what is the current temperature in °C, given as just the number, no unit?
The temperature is -8
